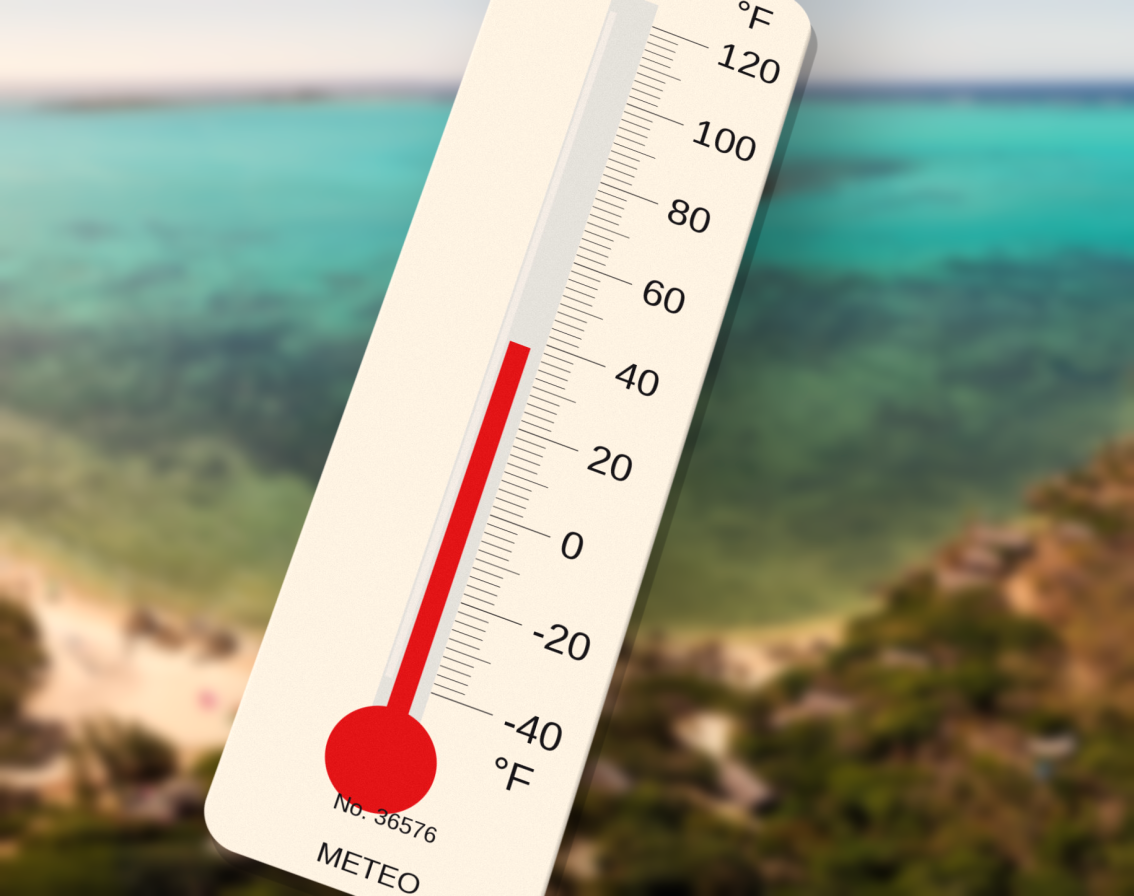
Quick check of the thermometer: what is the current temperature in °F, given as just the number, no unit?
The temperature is 38
